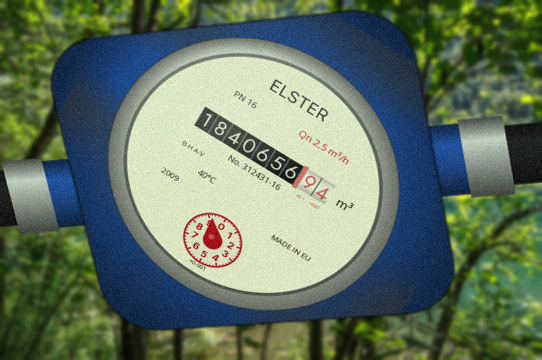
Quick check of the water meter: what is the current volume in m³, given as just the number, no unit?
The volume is 1840656.939
